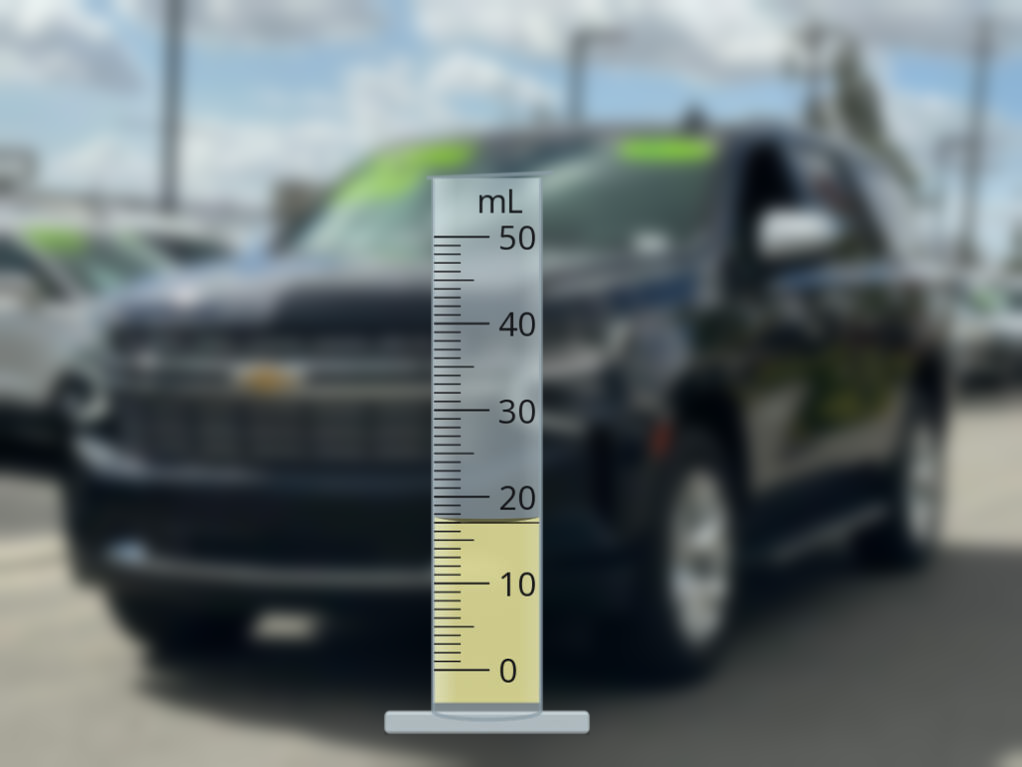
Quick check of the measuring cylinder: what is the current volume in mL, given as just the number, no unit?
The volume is 17
